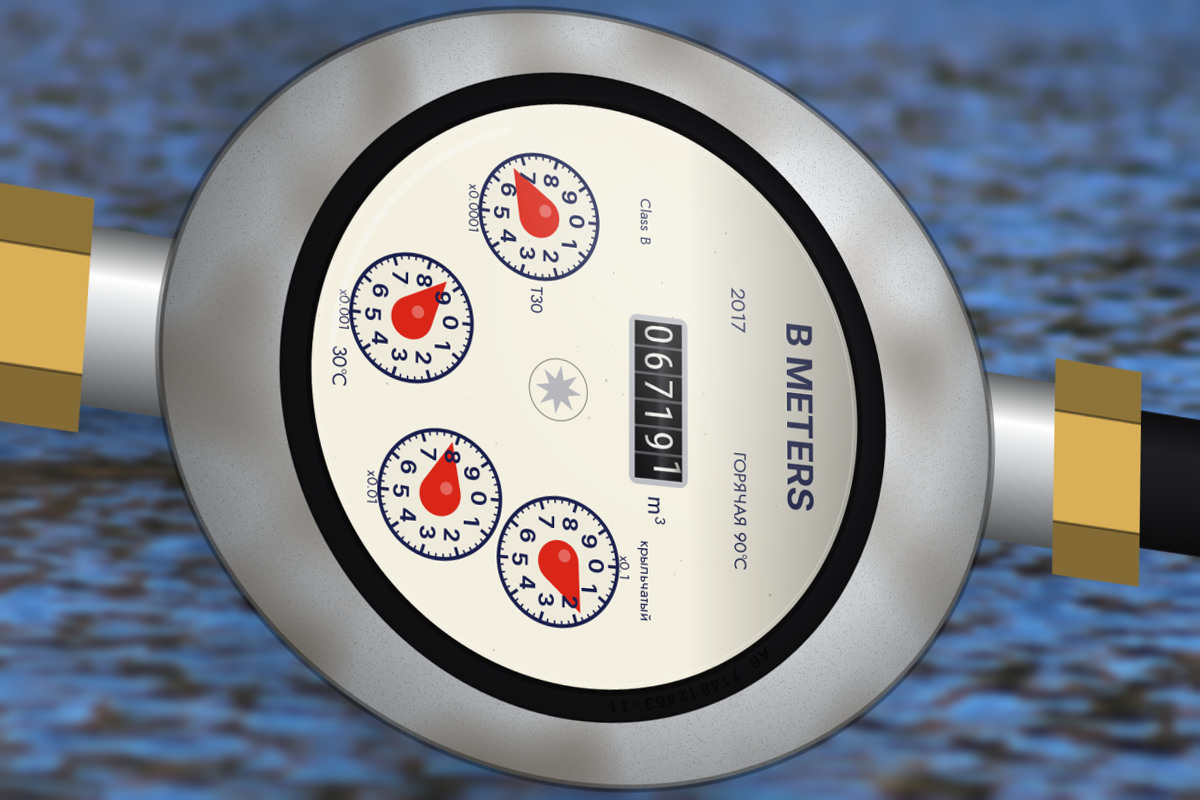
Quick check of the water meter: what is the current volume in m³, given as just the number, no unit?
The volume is 67191.1786
